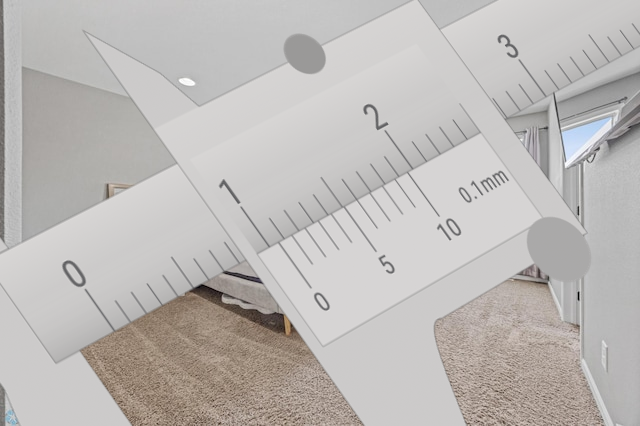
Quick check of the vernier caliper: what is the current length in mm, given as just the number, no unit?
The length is 10.6
